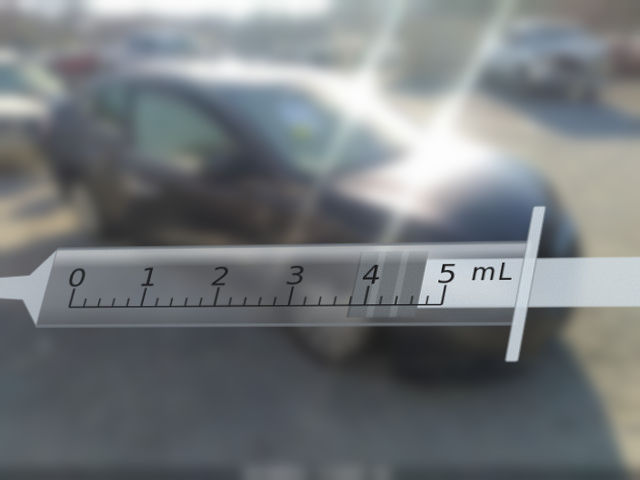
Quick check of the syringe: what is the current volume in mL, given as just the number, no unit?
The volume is 3.8
